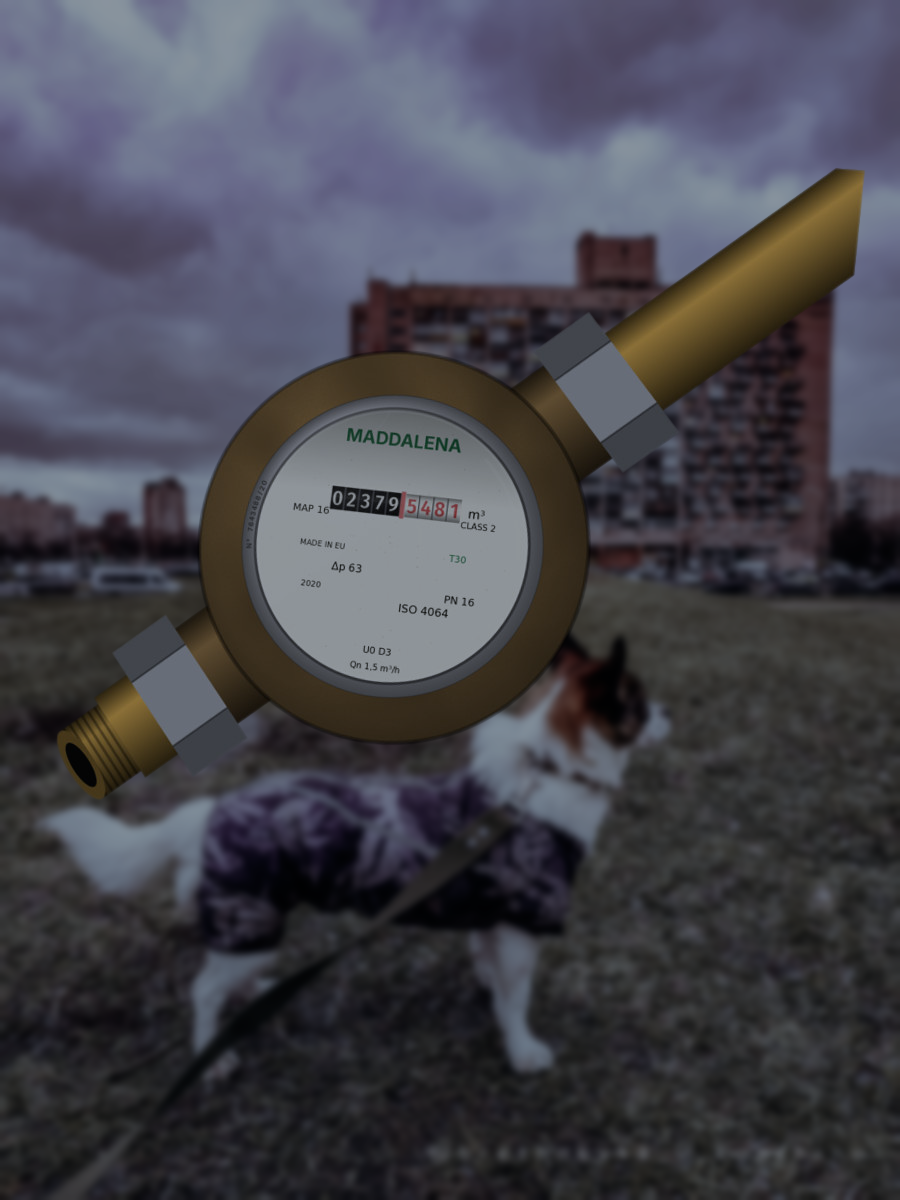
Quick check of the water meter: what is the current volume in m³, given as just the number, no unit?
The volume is 2379.5481
